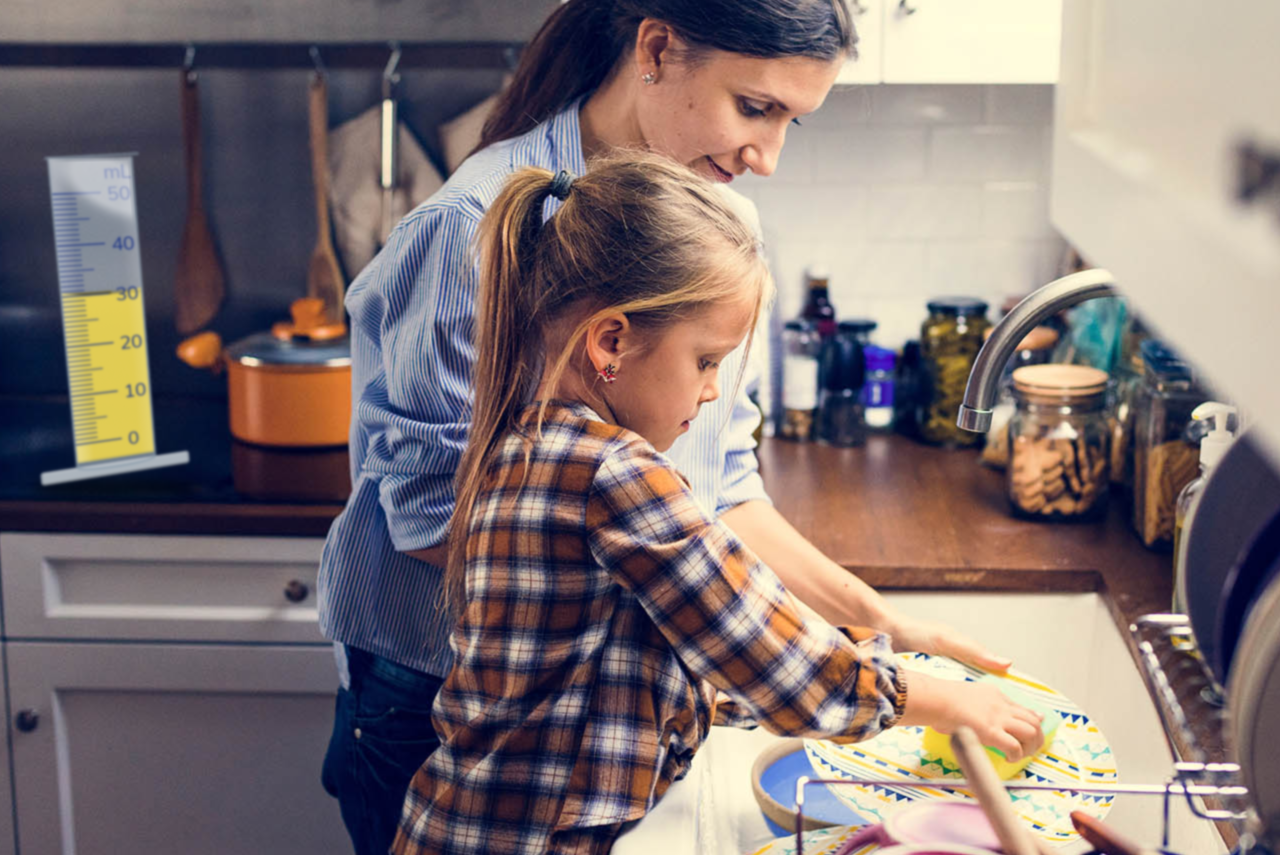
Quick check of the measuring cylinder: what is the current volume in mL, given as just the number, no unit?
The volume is 30
